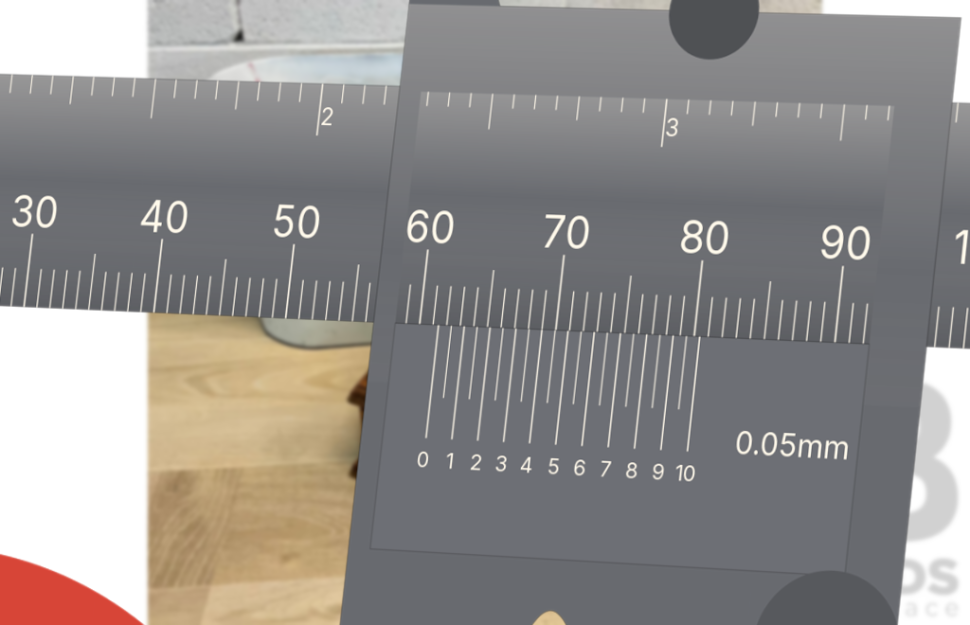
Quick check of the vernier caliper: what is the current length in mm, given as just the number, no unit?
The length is 61.4
